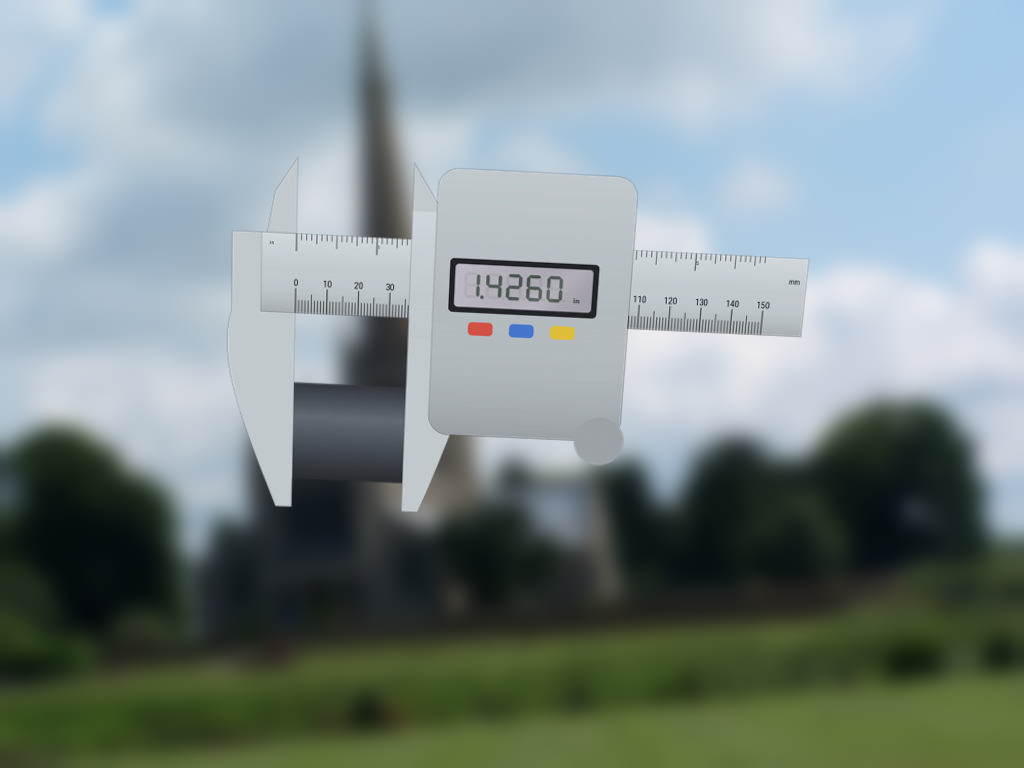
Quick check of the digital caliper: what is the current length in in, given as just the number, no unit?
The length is 1.4260
